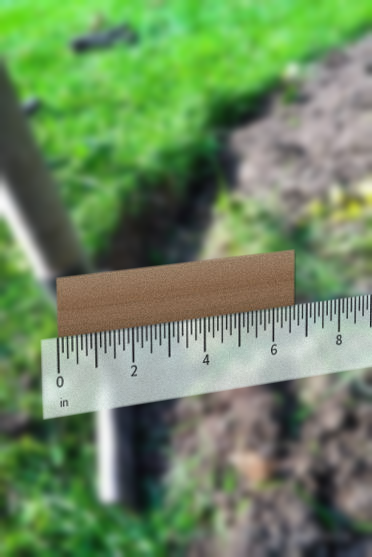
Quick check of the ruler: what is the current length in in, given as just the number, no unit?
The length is 6.625
